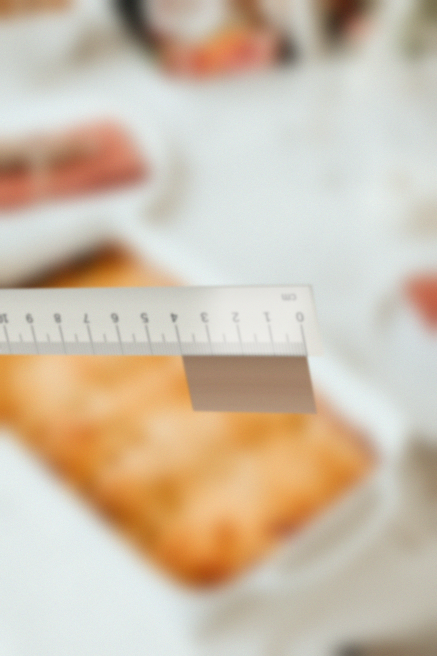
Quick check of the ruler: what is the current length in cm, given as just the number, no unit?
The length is 4
